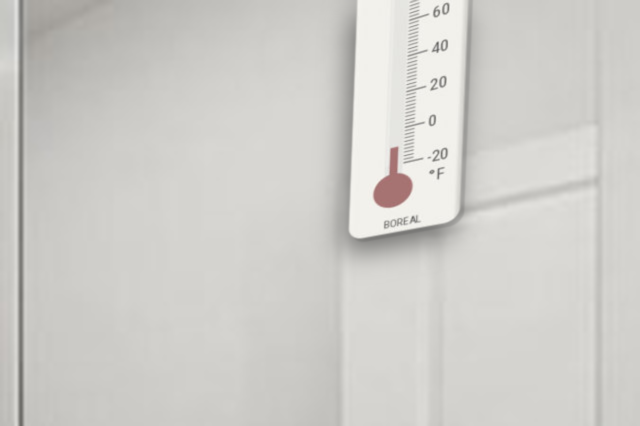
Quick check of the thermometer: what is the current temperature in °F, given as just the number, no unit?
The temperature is -10
